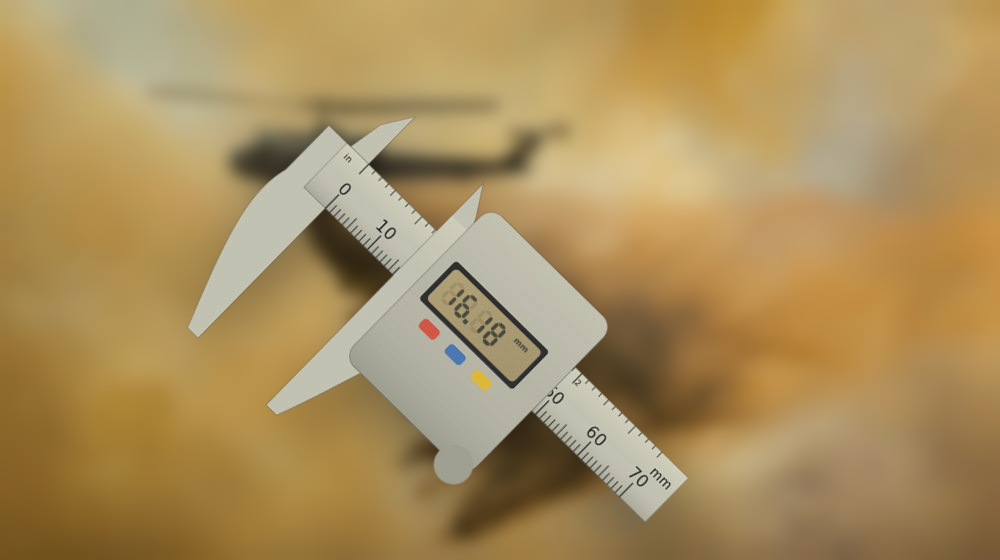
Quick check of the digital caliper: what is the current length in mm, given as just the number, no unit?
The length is 16.18
